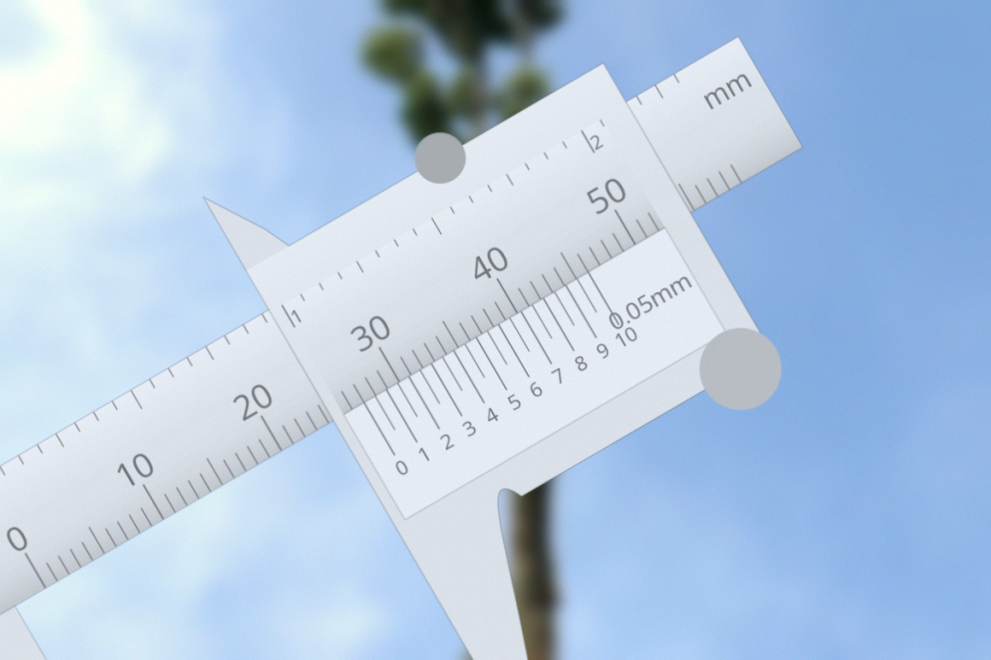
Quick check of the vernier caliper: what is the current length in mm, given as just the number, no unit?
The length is 27.0
